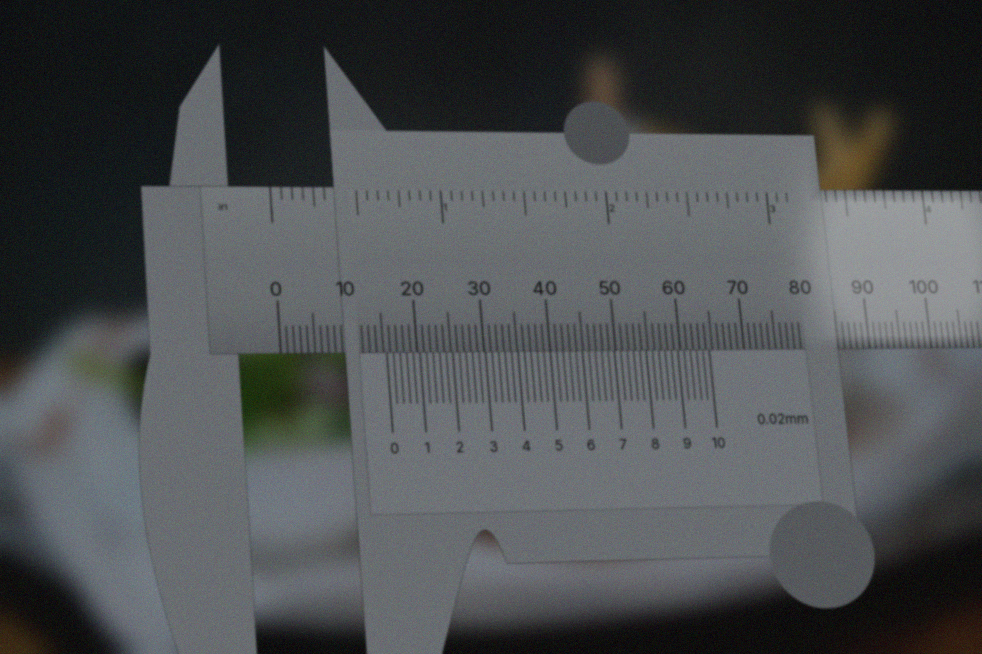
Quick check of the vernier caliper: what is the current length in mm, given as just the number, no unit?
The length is 15.5
